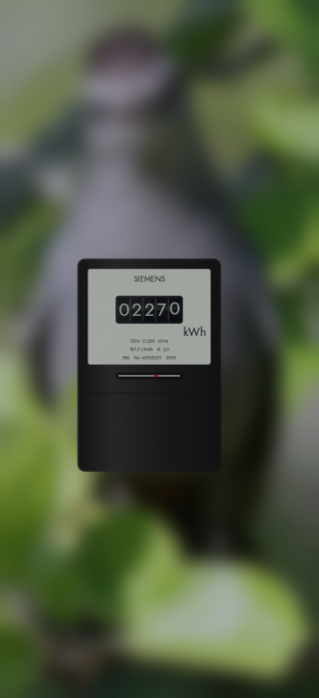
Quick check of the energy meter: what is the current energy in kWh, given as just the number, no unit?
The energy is 2270
